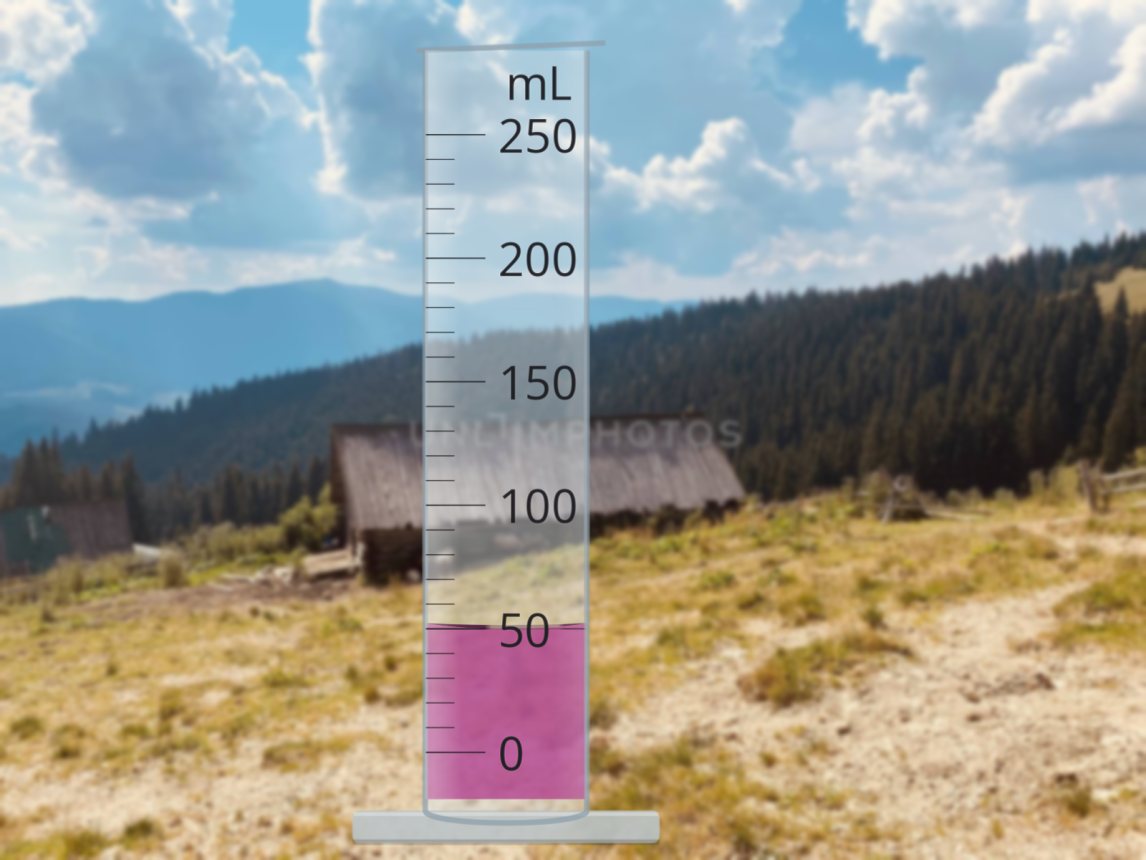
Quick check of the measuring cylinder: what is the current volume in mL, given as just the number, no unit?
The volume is 50
